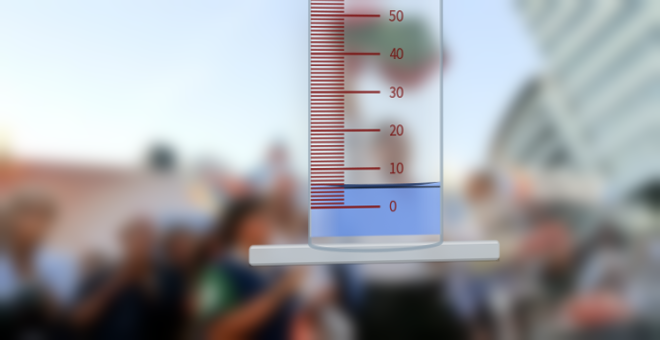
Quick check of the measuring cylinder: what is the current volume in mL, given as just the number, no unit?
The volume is 5
